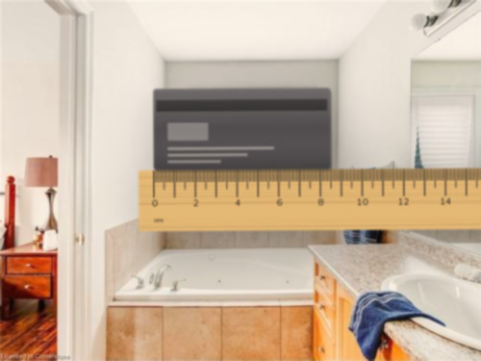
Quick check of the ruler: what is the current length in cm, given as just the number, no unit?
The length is 8.5
